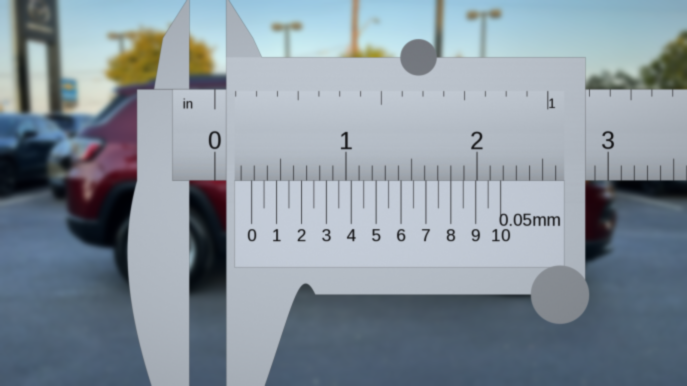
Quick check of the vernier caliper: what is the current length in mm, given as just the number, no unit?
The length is 2.8
